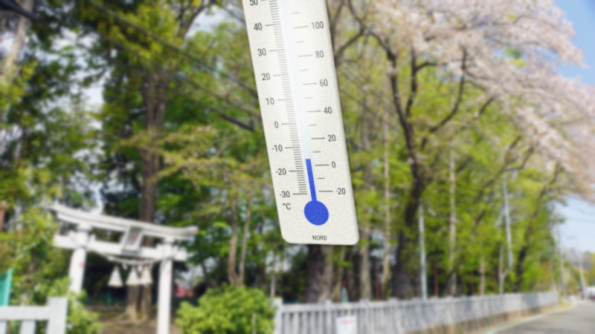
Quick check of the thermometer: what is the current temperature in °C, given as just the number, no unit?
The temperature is -15
